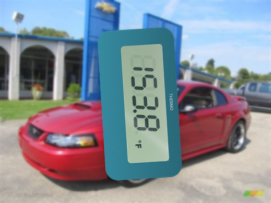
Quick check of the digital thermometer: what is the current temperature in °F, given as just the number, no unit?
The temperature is 153.8
